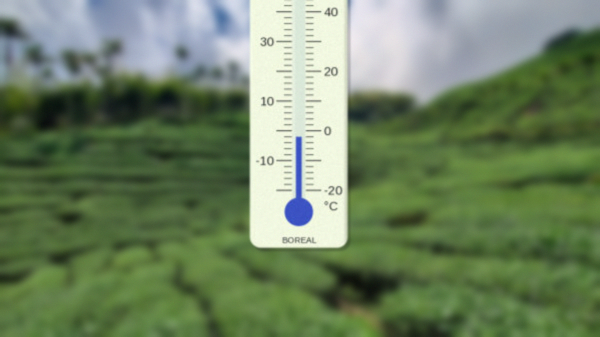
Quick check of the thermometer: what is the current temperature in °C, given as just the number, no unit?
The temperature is -2
